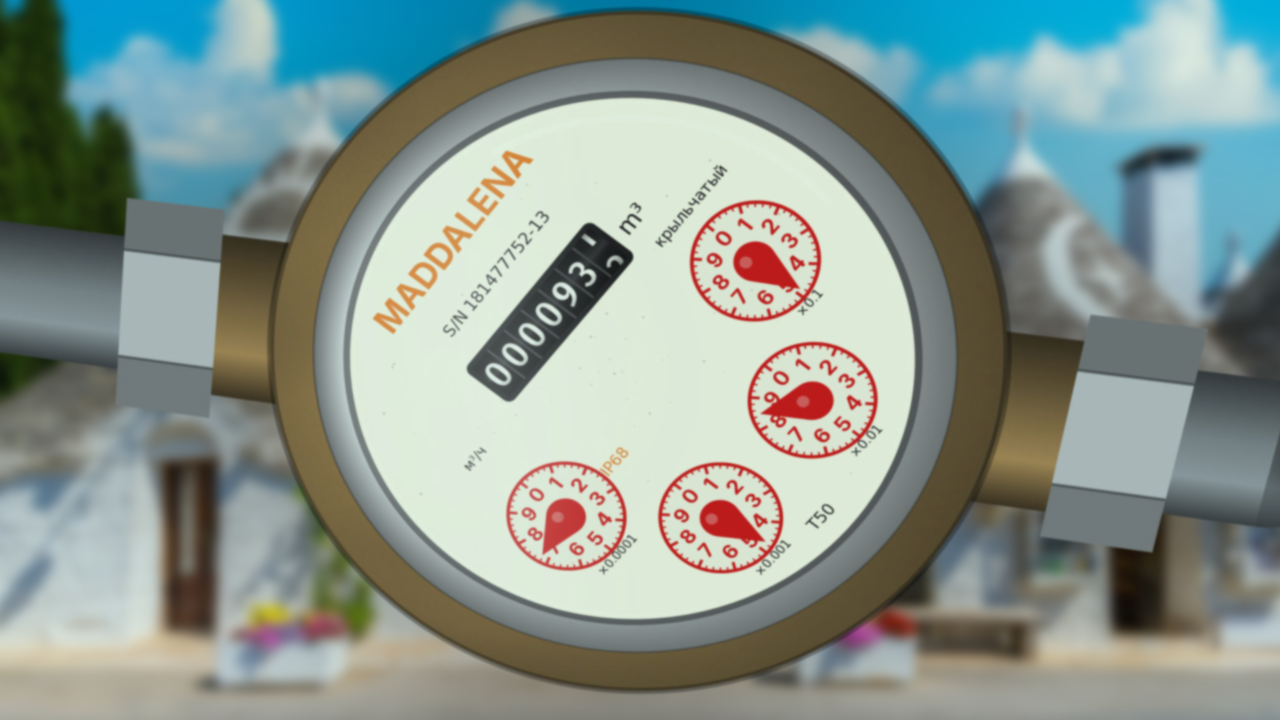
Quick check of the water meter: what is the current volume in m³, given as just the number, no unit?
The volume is 931.4847
